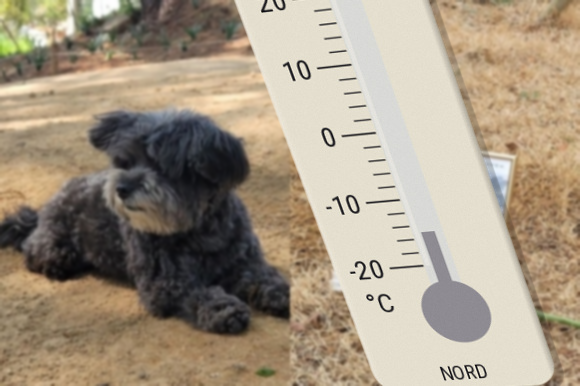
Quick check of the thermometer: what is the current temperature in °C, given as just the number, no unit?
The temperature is -15
